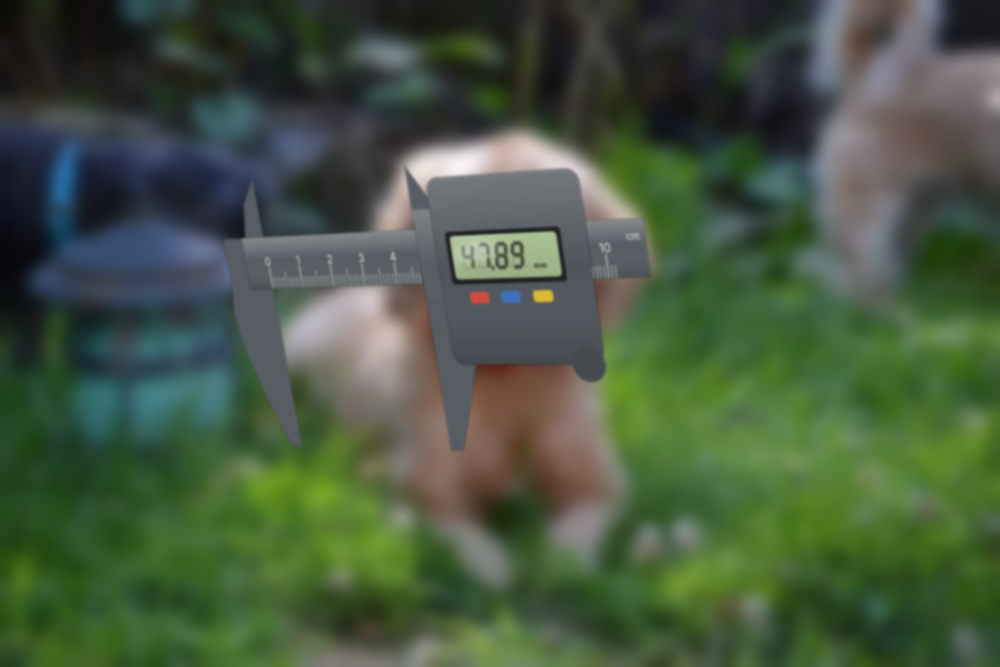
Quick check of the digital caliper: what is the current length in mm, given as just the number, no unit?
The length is 47.89
